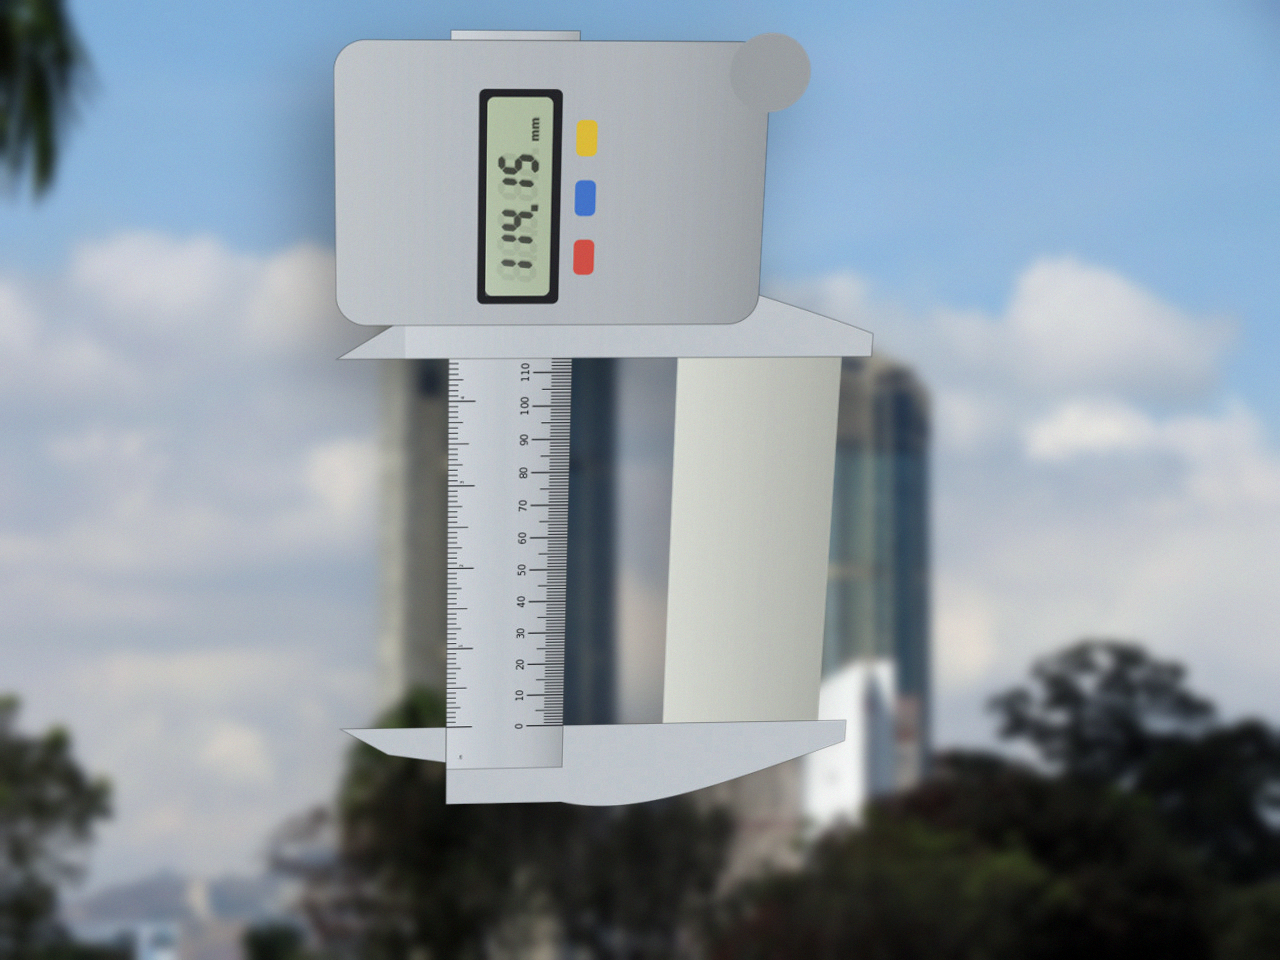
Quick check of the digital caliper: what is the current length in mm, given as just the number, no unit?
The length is 114.15
